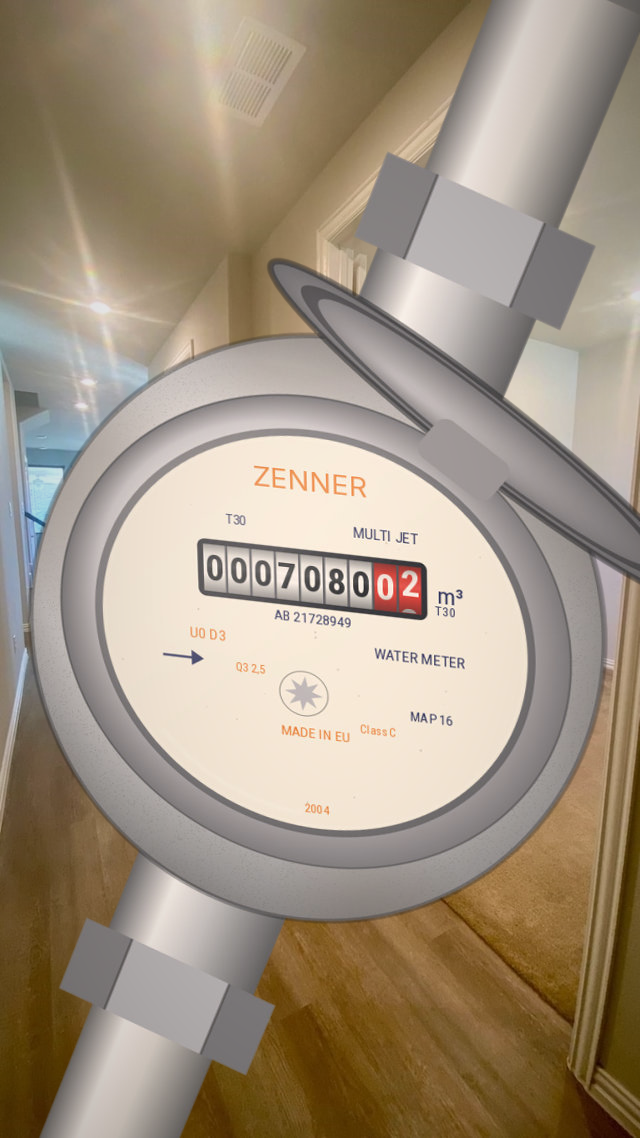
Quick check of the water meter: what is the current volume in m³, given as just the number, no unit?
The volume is 7080.02
